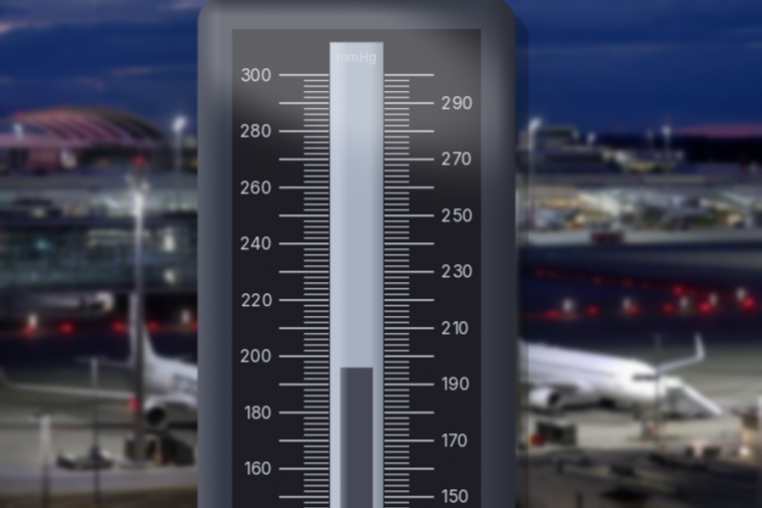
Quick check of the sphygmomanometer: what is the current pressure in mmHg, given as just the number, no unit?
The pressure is 196
